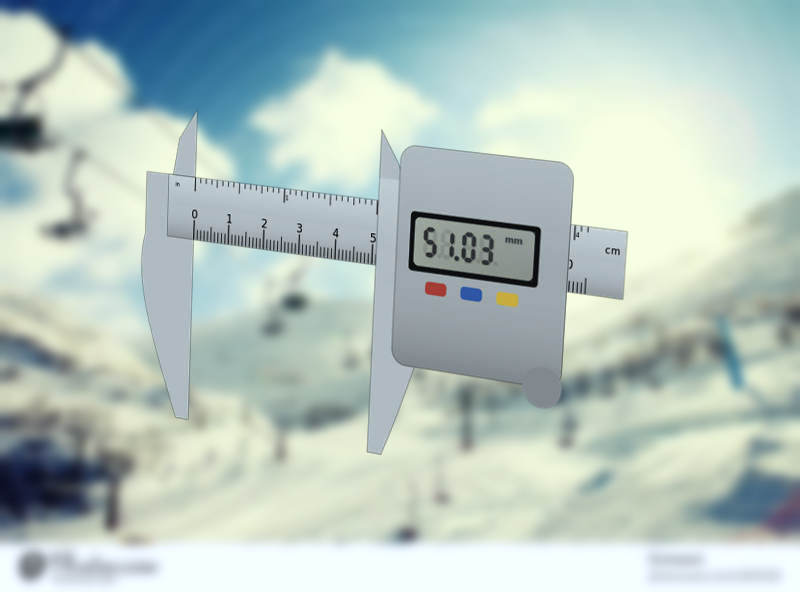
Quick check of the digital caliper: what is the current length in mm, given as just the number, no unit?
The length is 51.03
